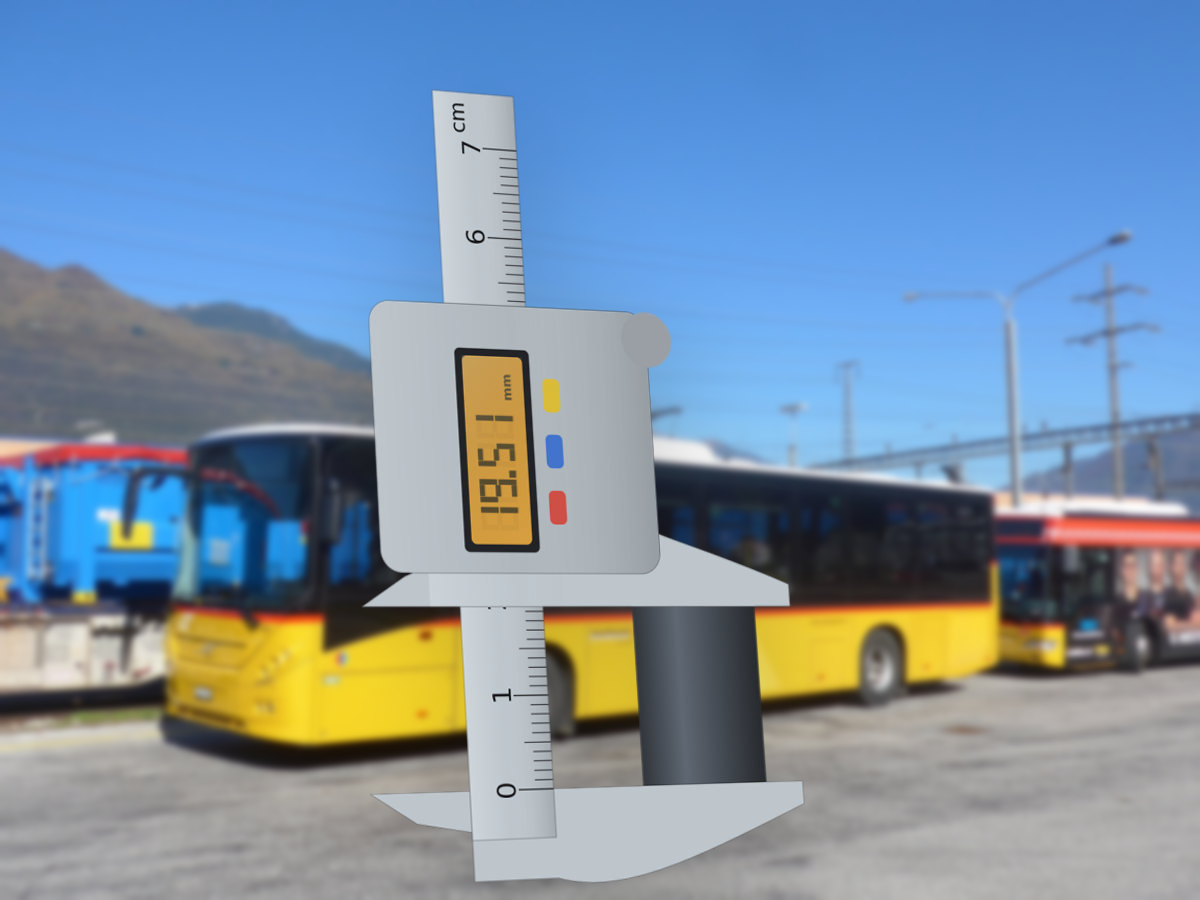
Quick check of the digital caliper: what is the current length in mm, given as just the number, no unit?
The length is 19.51
